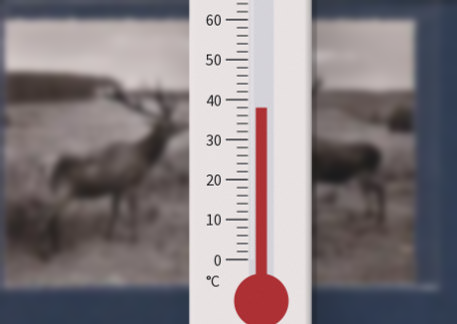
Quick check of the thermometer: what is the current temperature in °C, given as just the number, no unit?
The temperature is 38
